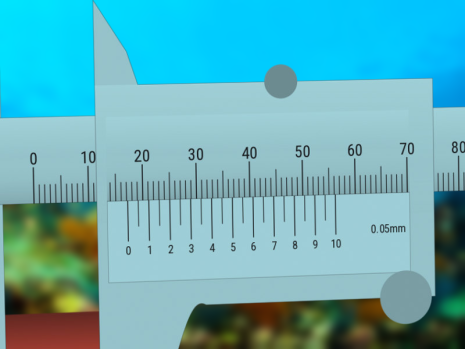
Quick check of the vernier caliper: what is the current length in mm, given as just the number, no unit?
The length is 17.2
